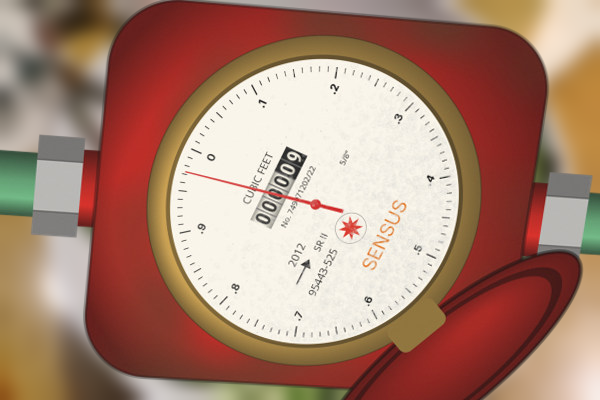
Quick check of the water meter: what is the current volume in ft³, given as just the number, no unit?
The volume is 8.97
